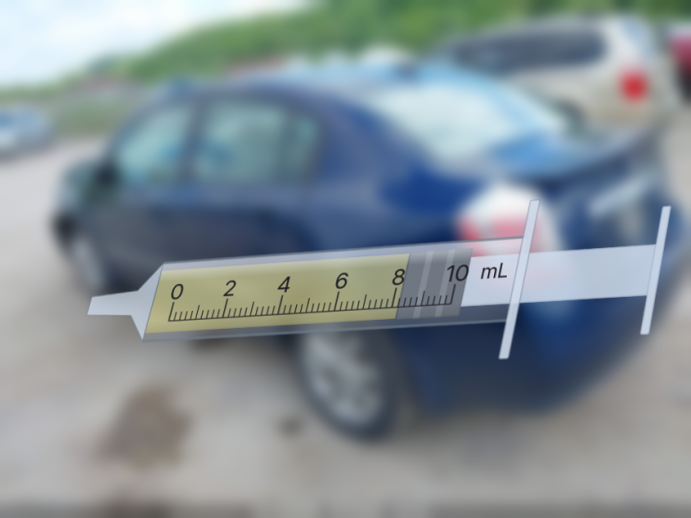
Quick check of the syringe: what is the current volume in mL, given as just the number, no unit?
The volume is 8.2
